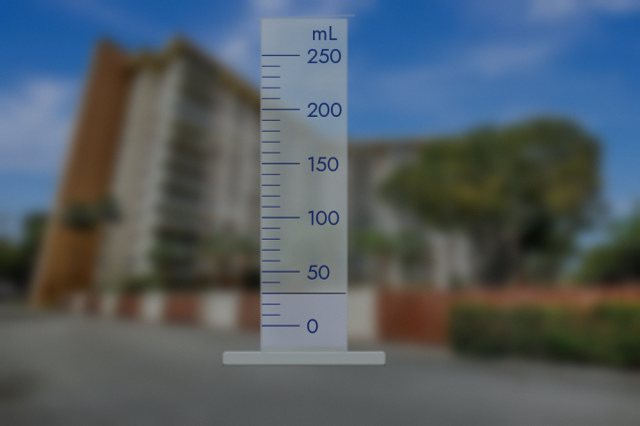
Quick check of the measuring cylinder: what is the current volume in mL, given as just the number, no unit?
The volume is 30
